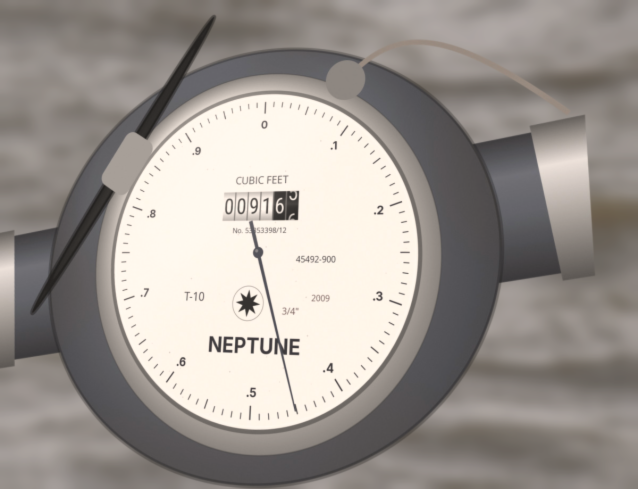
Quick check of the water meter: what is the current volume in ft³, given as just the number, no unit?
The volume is 9165.45
